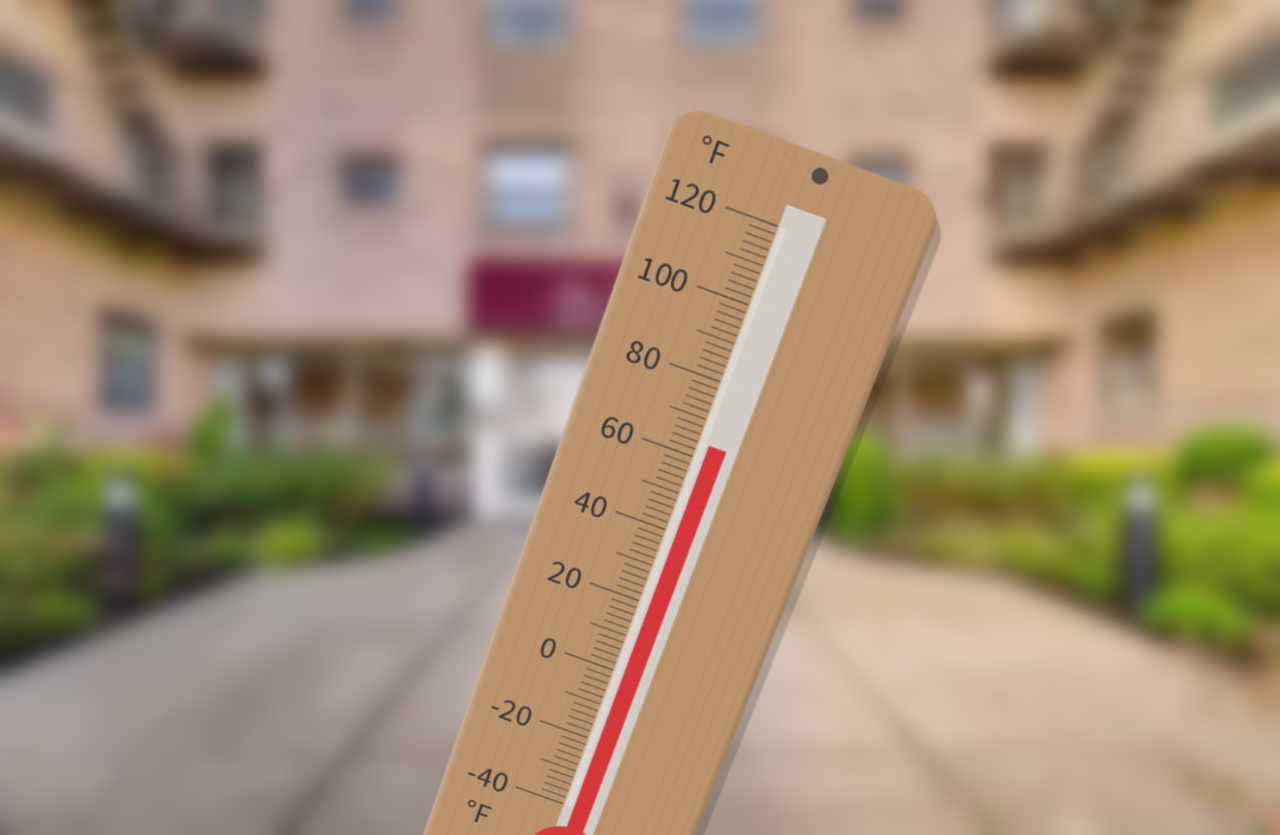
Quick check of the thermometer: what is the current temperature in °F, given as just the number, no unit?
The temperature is 64
